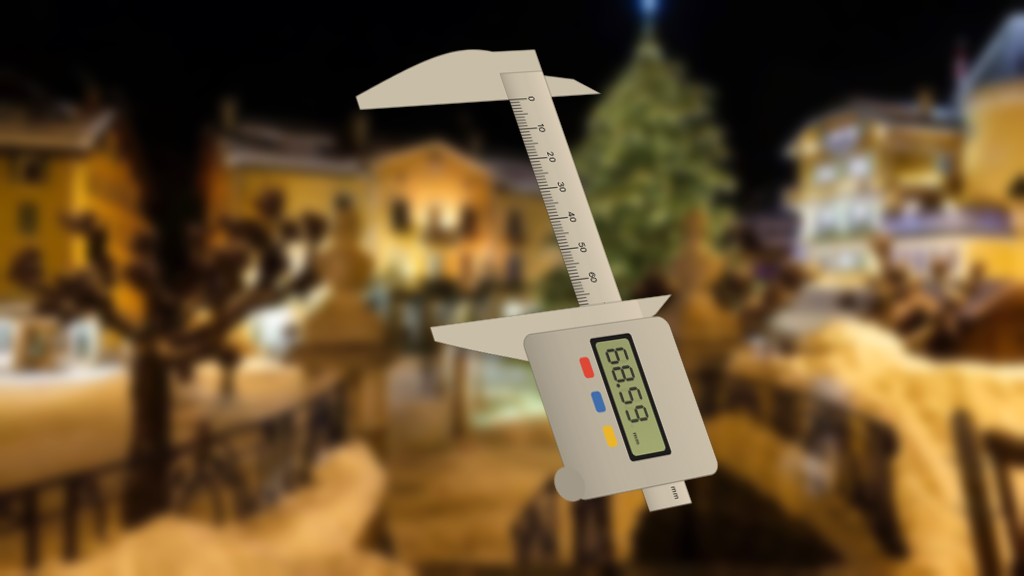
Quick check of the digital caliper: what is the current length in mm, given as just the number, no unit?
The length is 68.59
